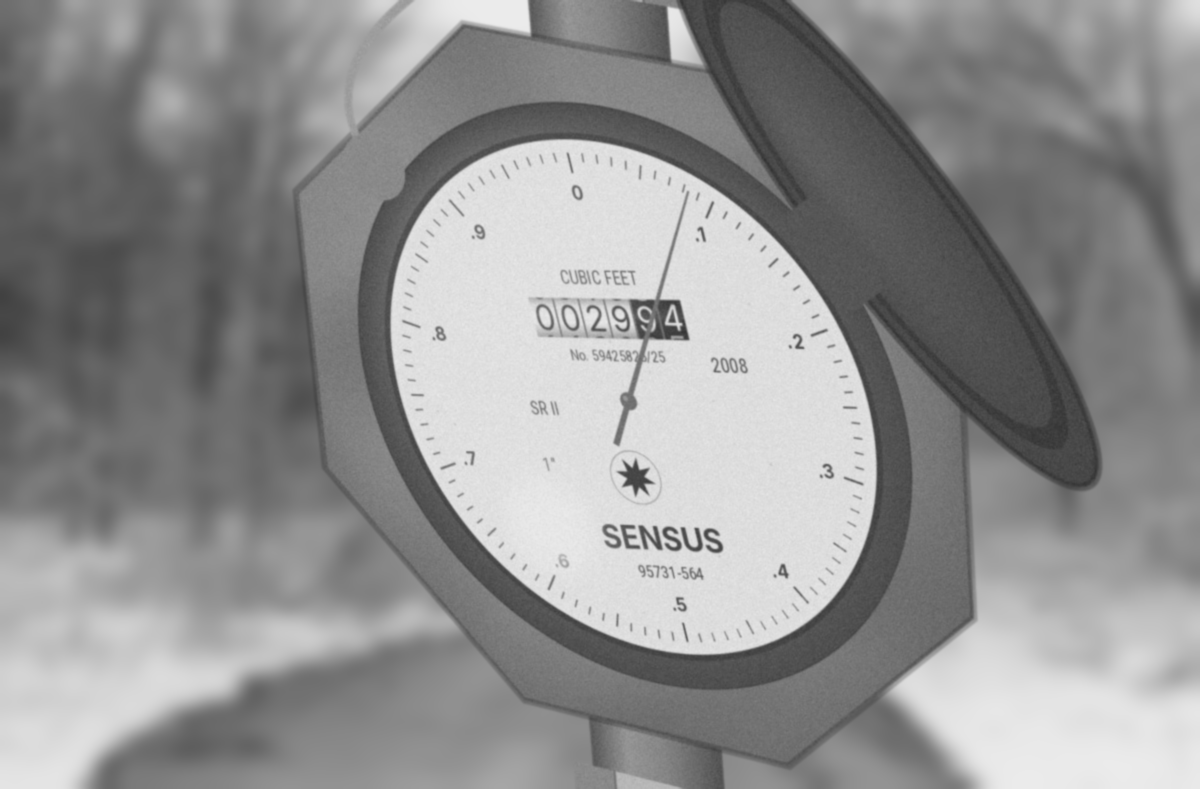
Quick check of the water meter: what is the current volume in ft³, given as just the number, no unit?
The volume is 2994.08
